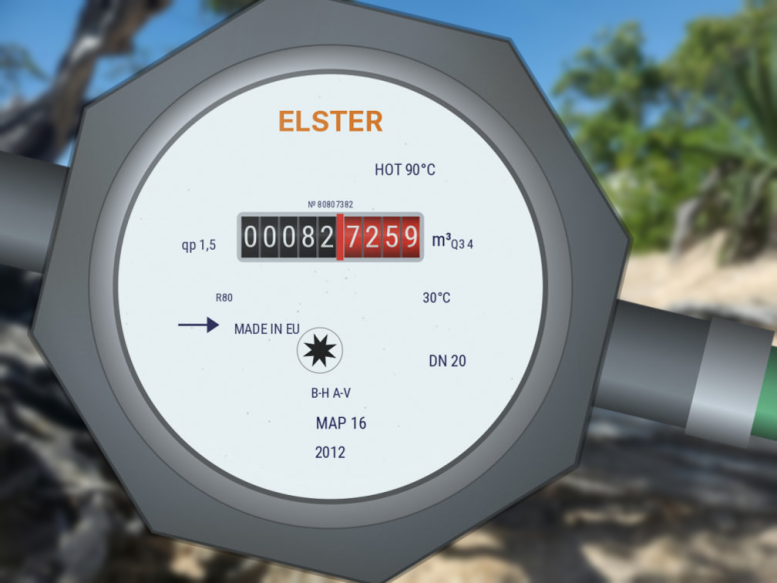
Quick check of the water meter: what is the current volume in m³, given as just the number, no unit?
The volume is 82.7259
